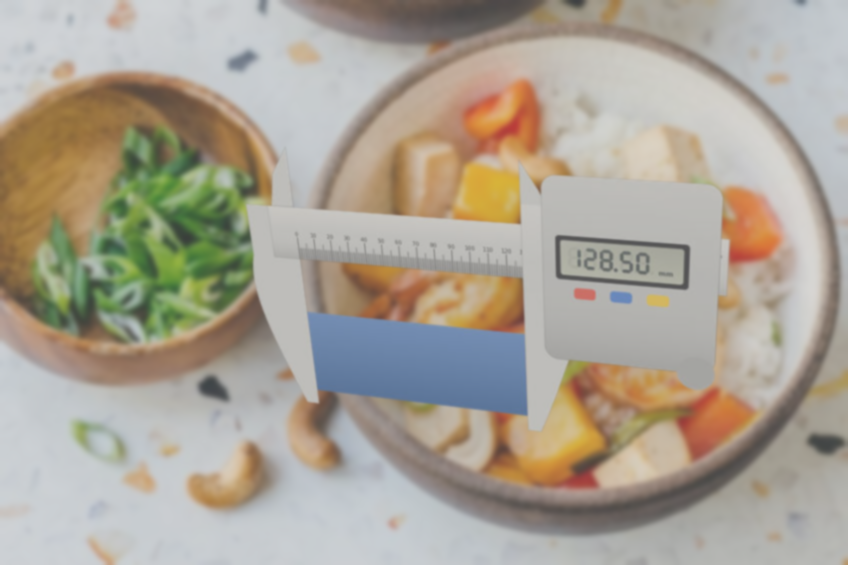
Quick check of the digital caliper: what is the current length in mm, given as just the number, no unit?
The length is 128.50
